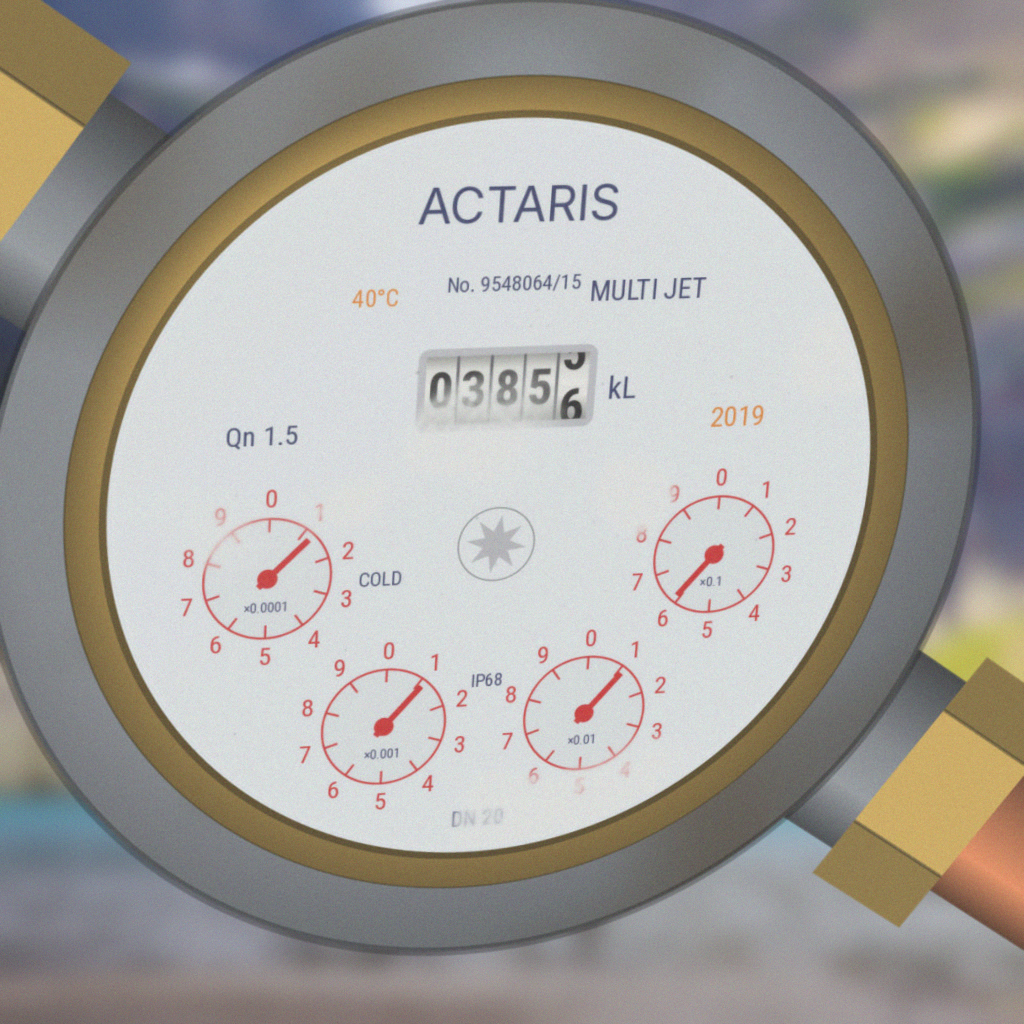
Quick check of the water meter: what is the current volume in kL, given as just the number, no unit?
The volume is 3855.6111
